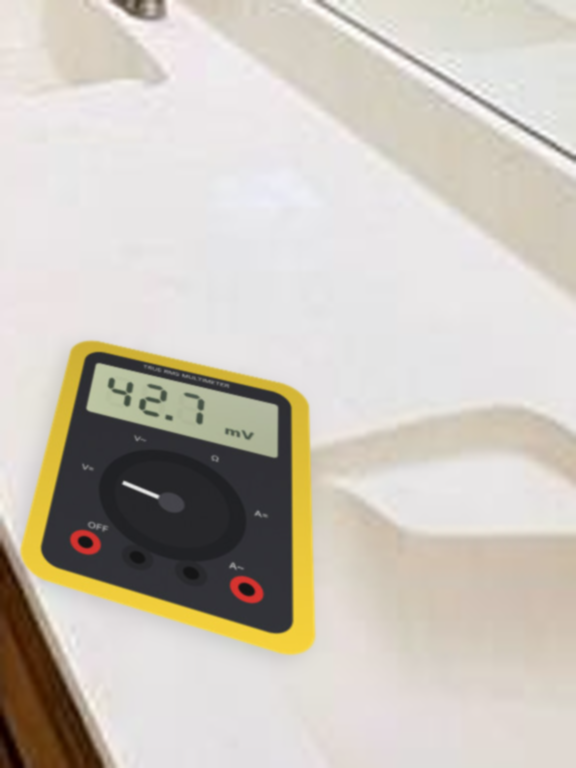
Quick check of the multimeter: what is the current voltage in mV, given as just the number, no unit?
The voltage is 42.7
